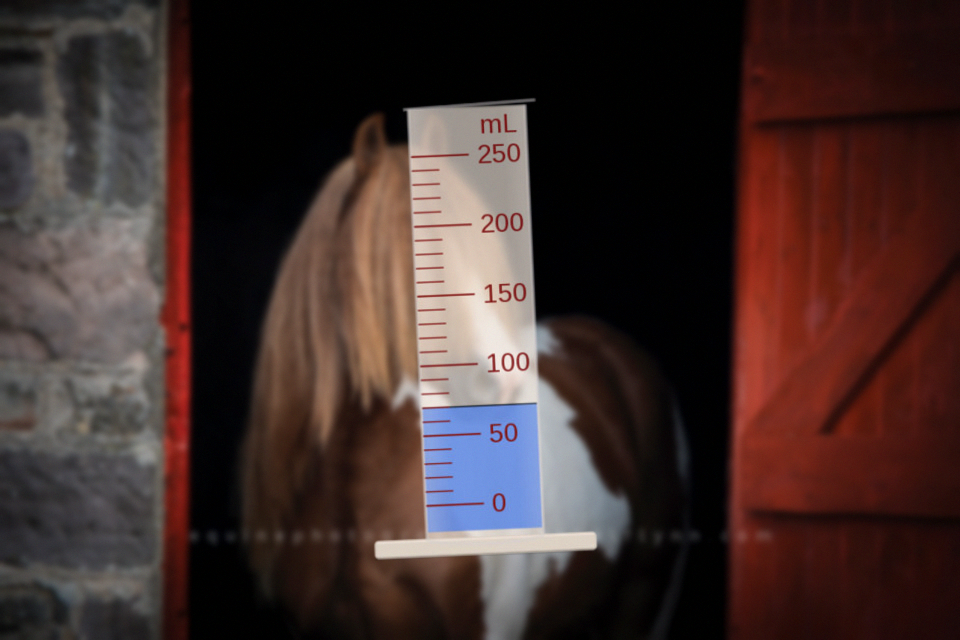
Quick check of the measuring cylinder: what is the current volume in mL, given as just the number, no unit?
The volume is 70
